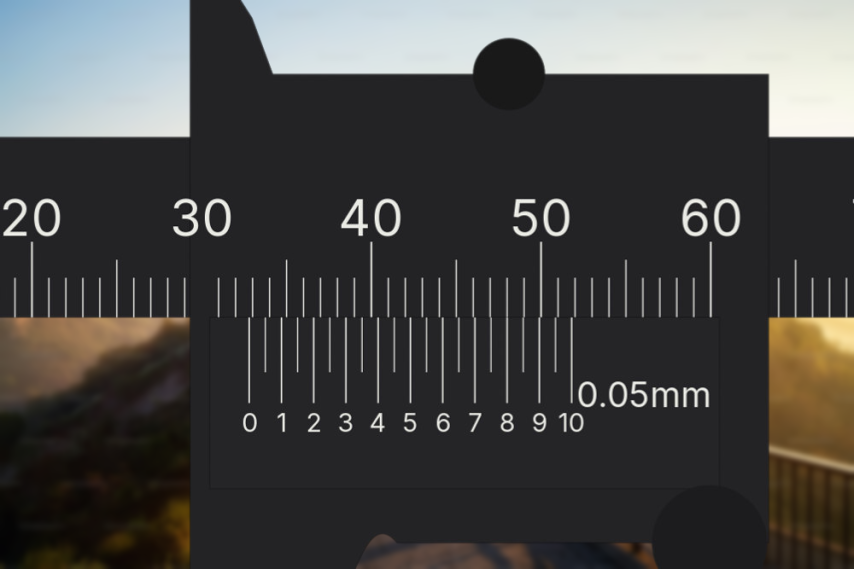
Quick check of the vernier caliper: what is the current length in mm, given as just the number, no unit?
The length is 32.8
